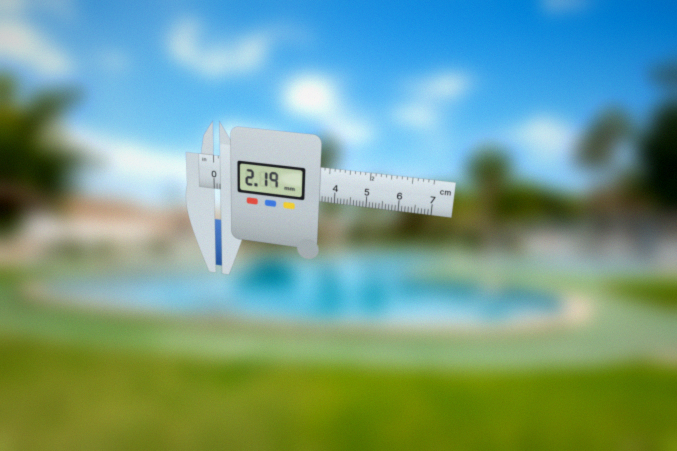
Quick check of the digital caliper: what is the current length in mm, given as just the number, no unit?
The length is 2.19
